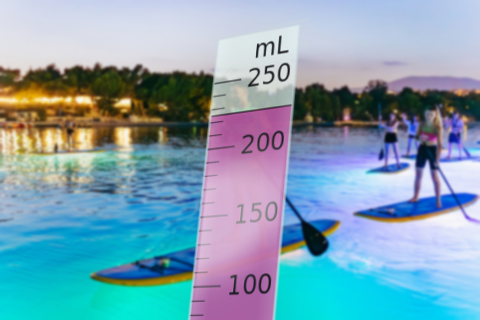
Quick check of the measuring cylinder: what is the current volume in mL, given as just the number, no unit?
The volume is 225
